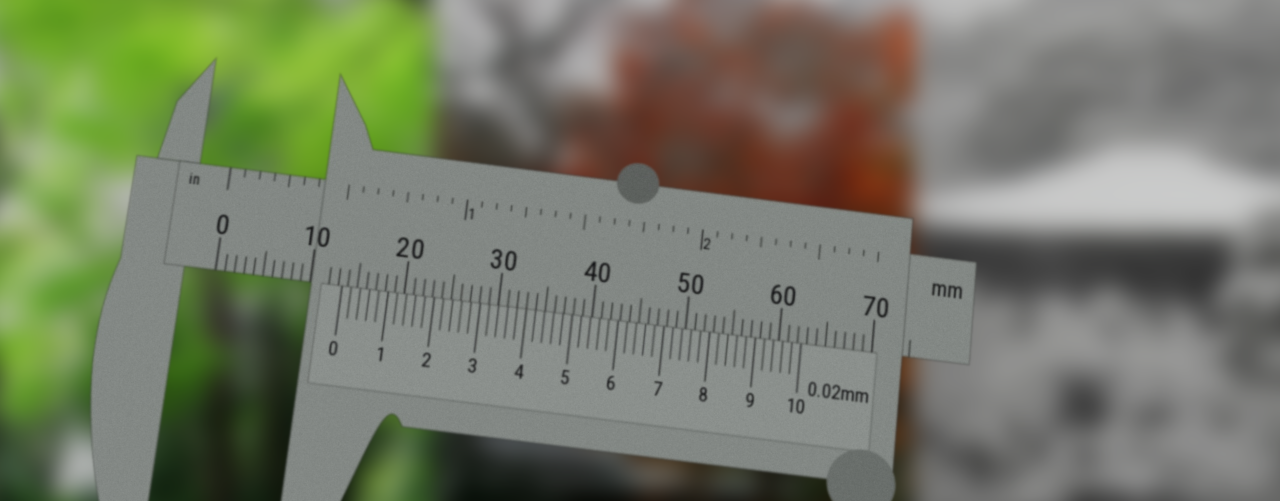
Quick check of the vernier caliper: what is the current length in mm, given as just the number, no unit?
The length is 13.4
